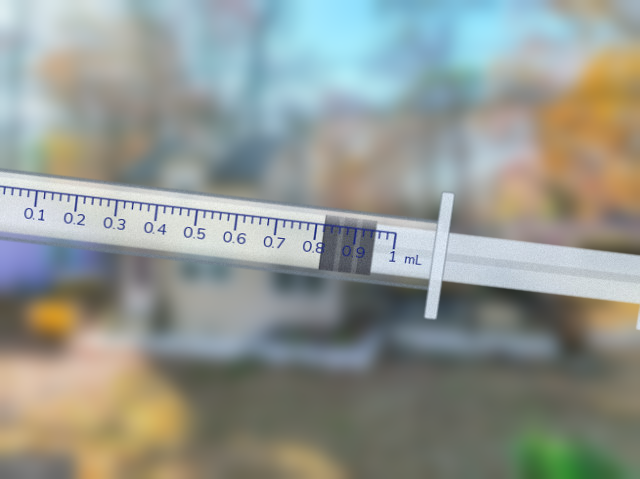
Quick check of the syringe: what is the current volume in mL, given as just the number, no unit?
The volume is 0.82
